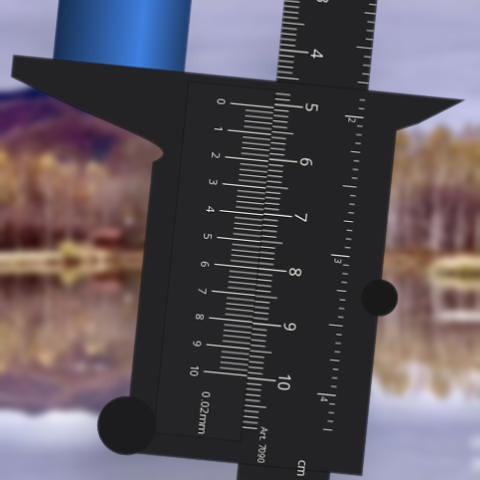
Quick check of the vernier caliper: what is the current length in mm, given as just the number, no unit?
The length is 50.6
